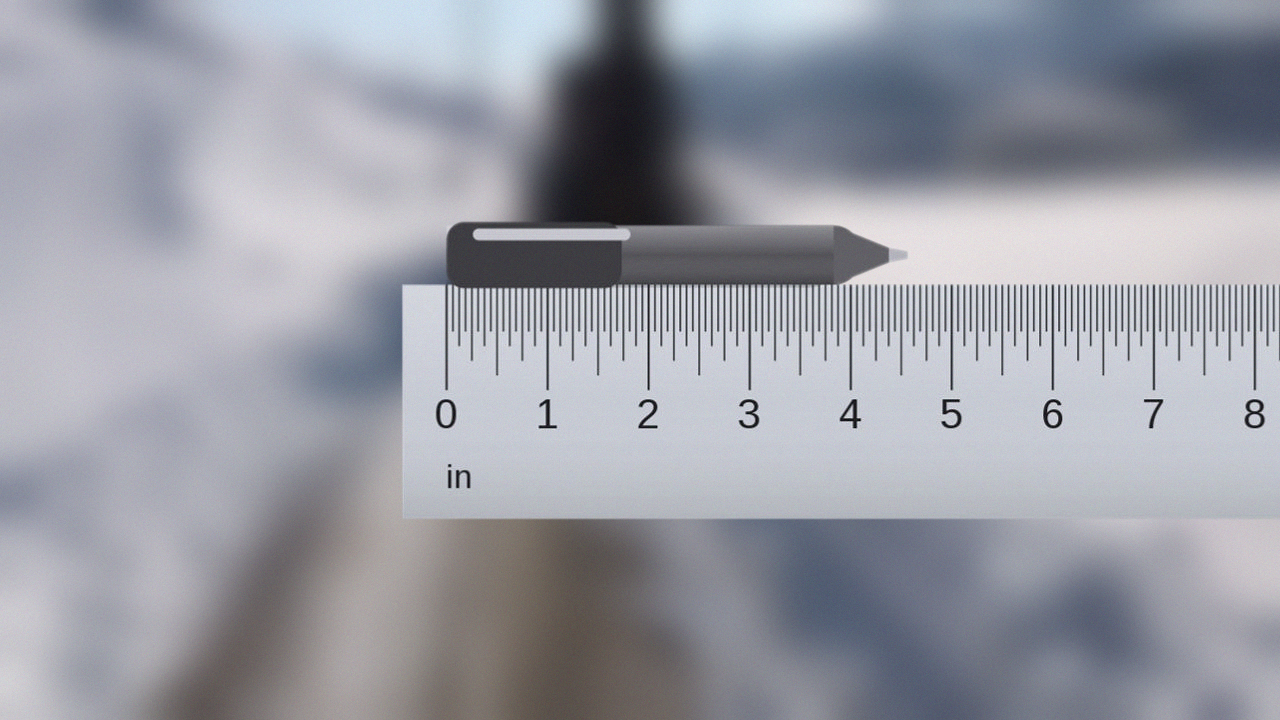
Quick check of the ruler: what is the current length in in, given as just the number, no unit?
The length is 4.5625
